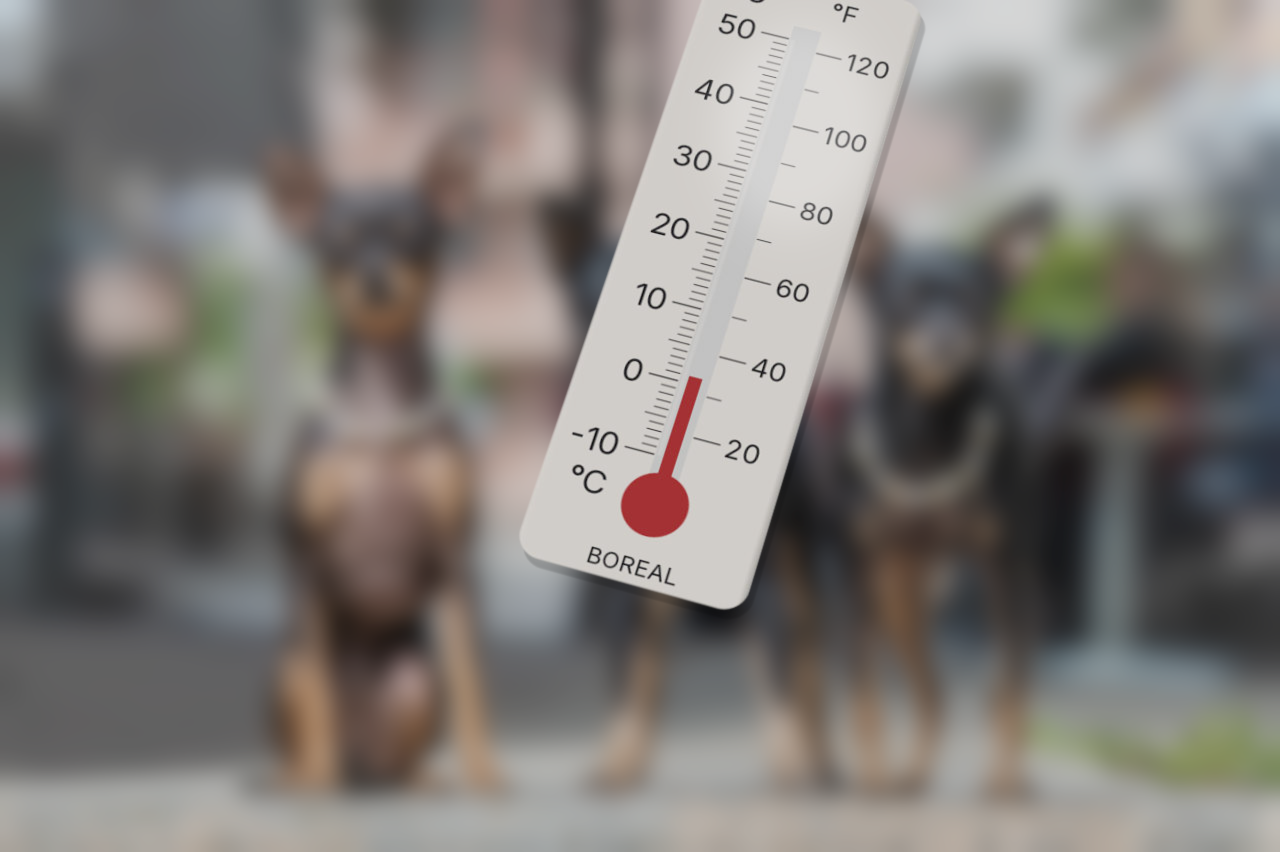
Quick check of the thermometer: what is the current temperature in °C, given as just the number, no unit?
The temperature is 1
